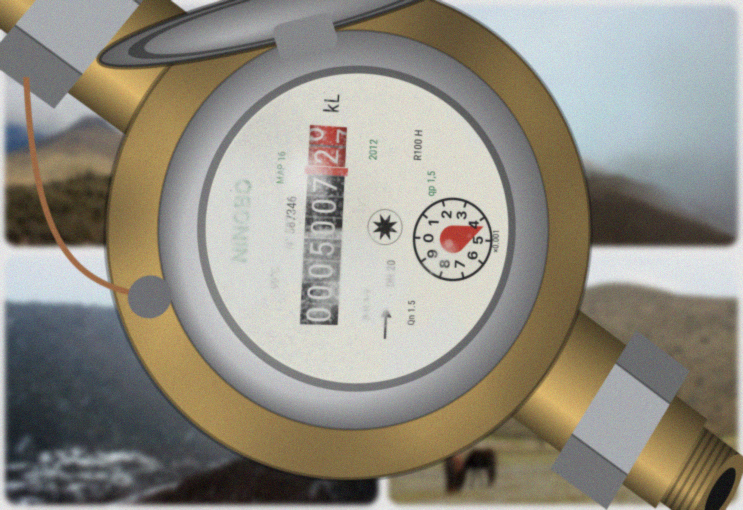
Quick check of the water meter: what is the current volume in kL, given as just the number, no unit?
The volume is 5007.264
